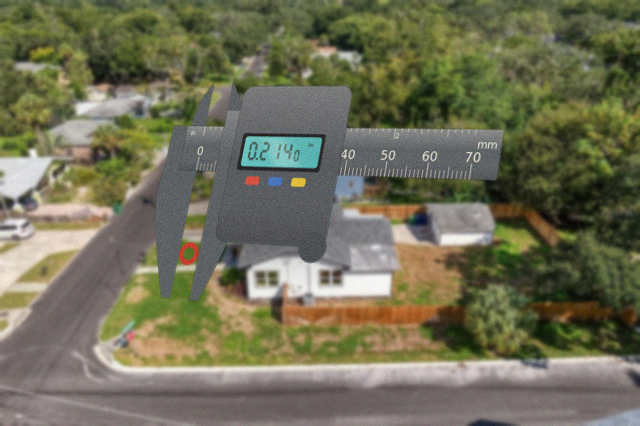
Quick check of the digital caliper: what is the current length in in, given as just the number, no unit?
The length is 0.2140
